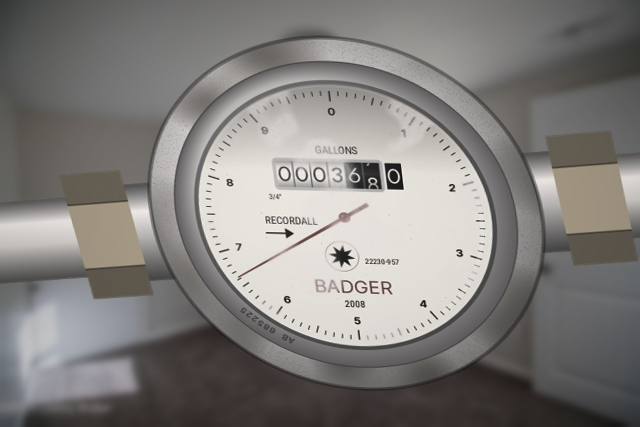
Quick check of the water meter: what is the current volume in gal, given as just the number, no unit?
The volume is 3676.6
